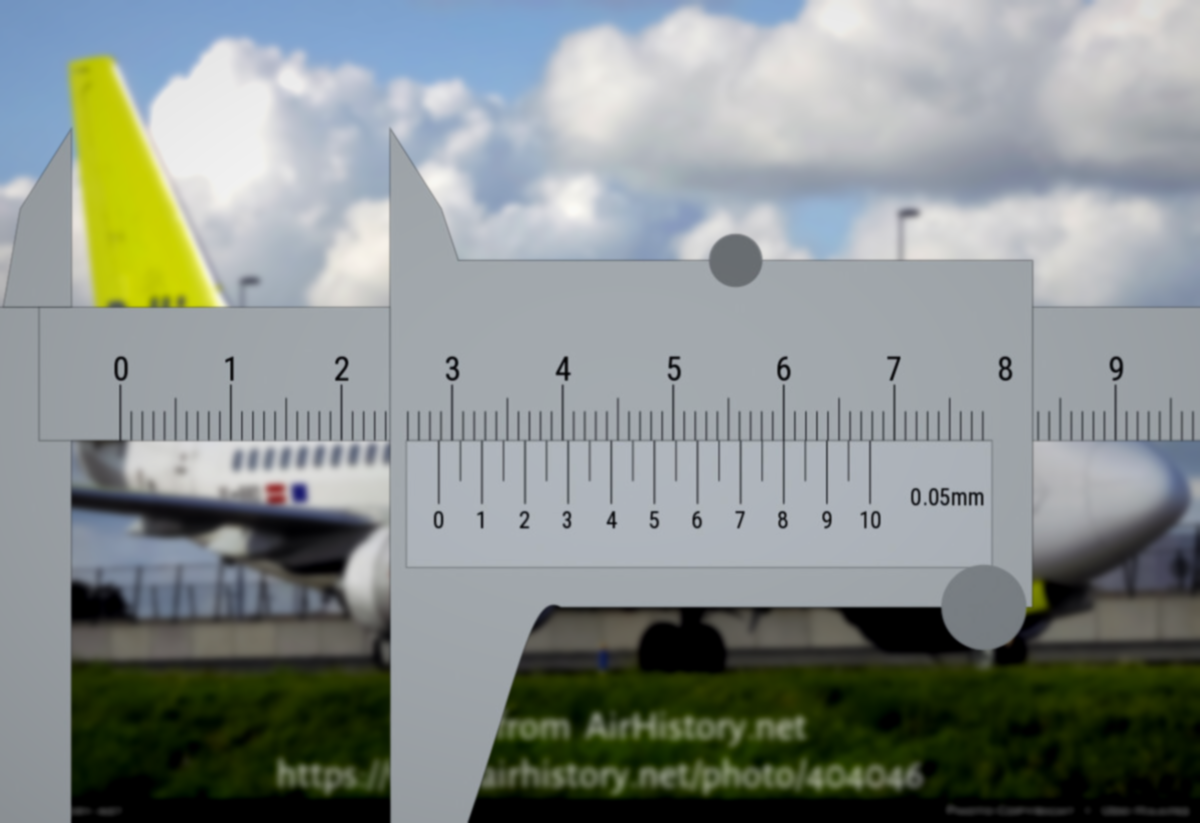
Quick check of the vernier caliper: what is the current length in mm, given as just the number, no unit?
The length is 28.8
